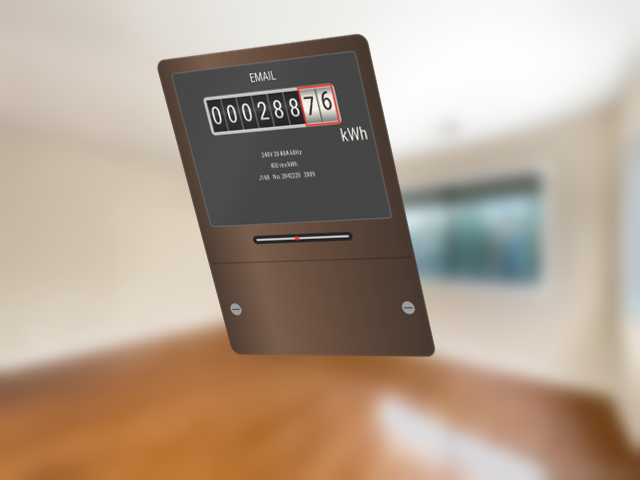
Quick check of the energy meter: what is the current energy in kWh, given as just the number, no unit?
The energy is 288.76
